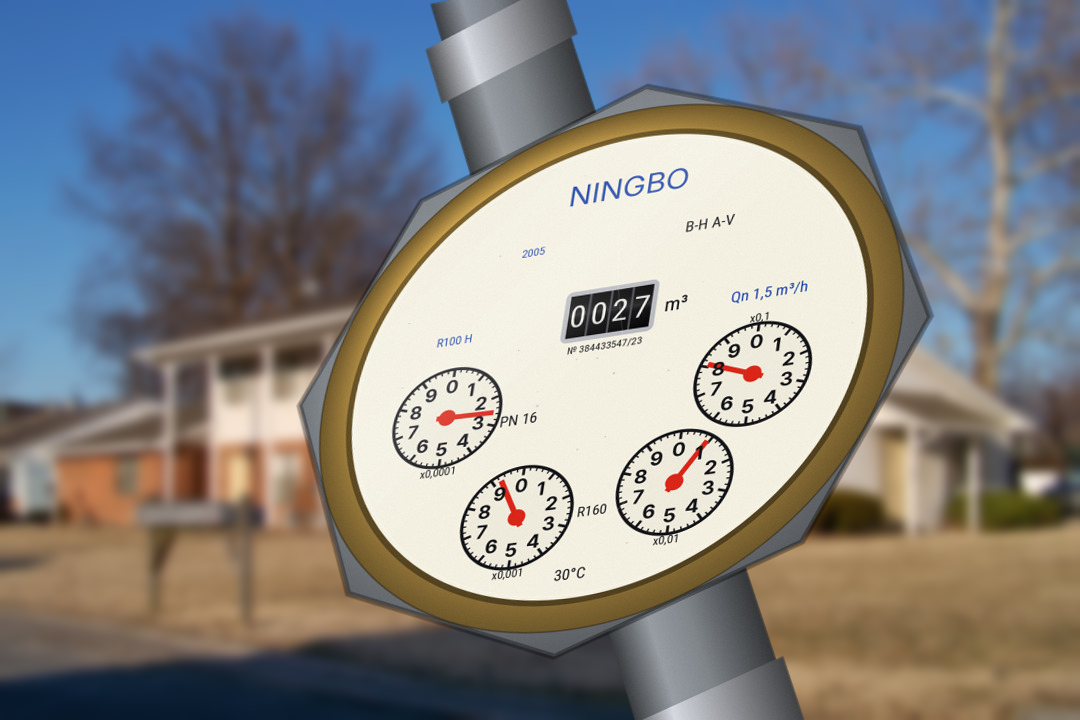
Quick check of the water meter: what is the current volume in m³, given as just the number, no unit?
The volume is 27.8092
